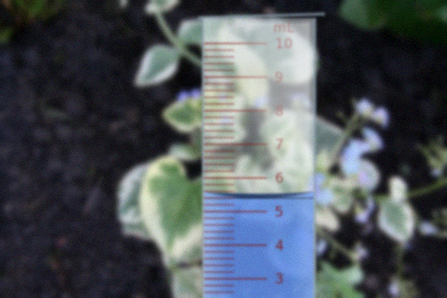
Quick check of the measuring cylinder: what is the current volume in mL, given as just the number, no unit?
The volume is 5.4
